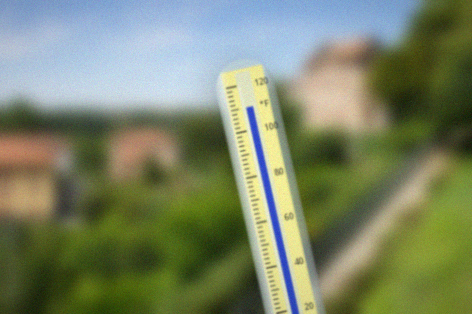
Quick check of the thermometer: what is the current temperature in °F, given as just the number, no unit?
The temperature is 110
